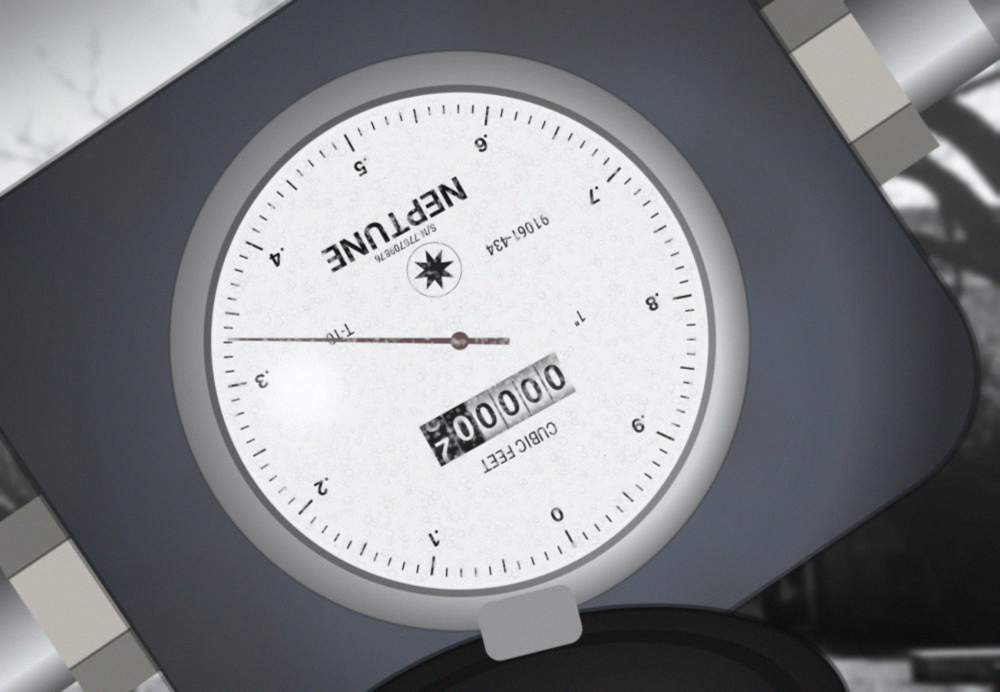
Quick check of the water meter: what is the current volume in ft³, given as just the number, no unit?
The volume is 2.33
